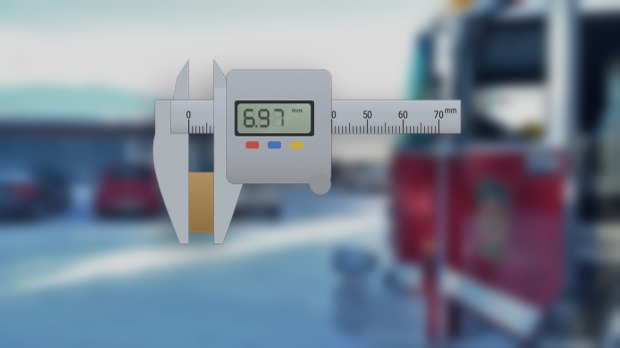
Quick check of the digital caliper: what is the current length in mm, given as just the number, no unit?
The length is 6.97
